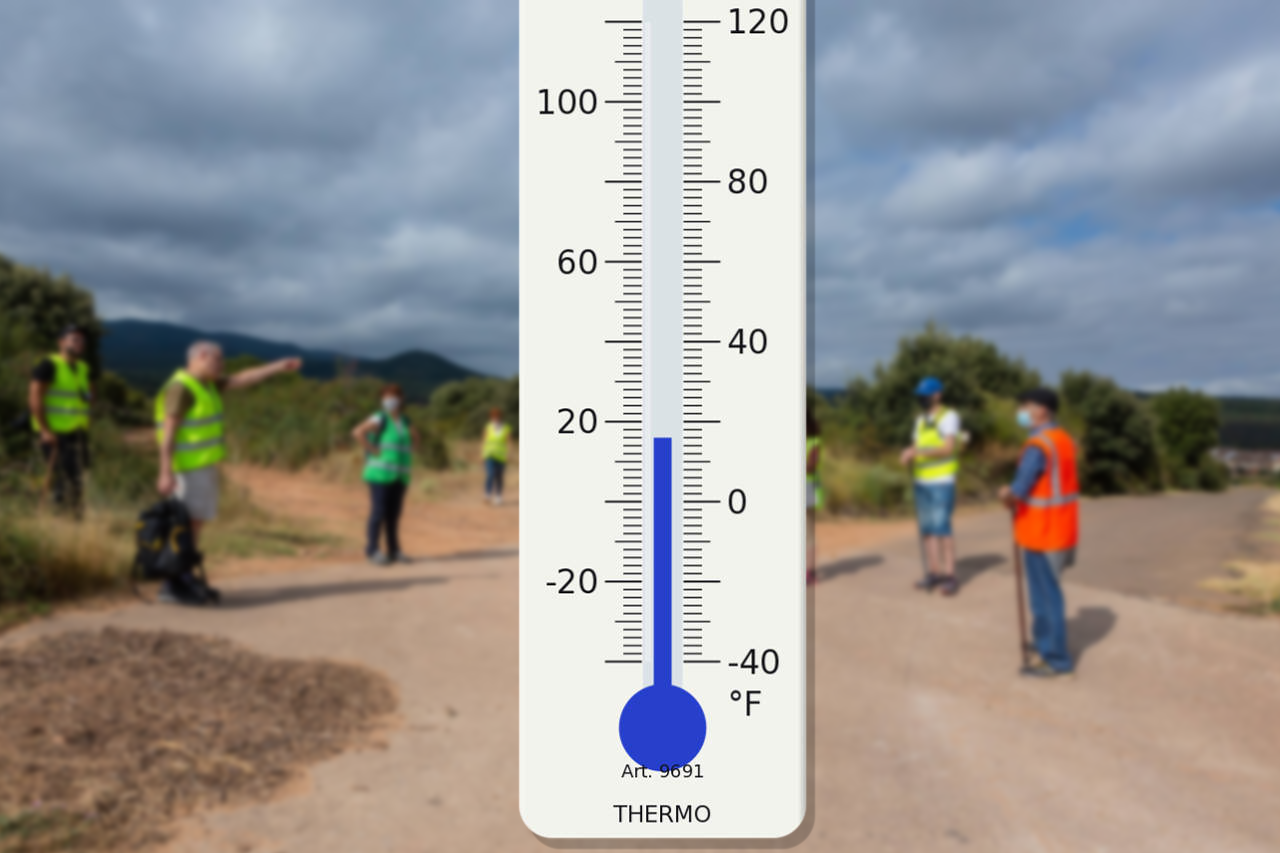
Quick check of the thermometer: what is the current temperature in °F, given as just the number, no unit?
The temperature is 16
